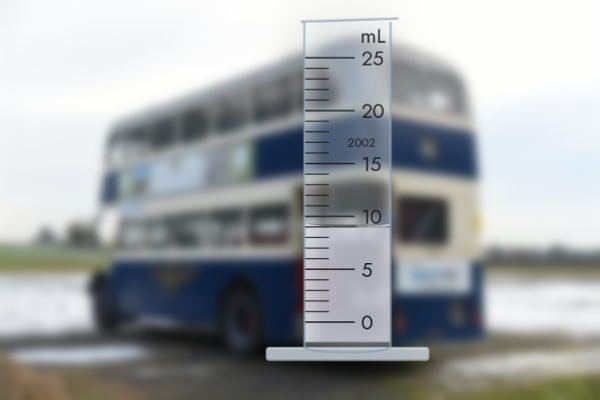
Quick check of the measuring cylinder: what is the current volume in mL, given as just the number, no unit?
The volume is 9
